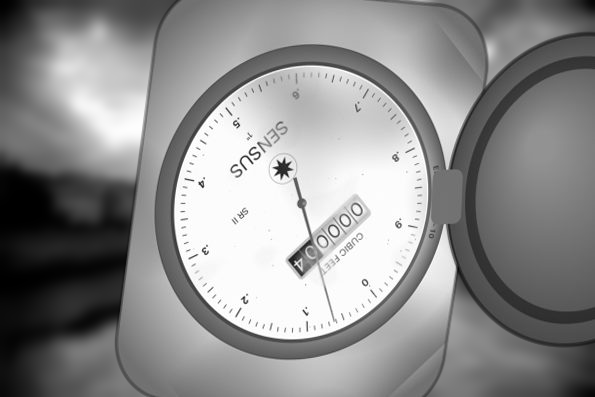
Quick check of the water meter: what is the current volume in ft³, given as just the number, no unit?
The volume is 4.06
